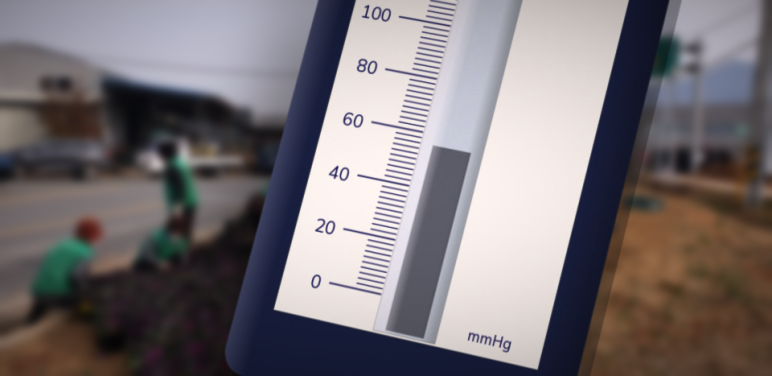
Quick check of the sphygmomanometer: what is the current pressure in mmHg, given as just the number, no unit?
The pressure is 56
